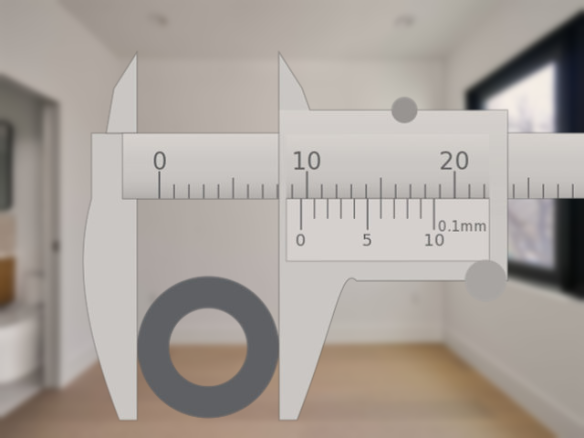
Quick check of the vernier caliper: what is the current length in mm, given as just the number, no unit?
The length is 9.6
